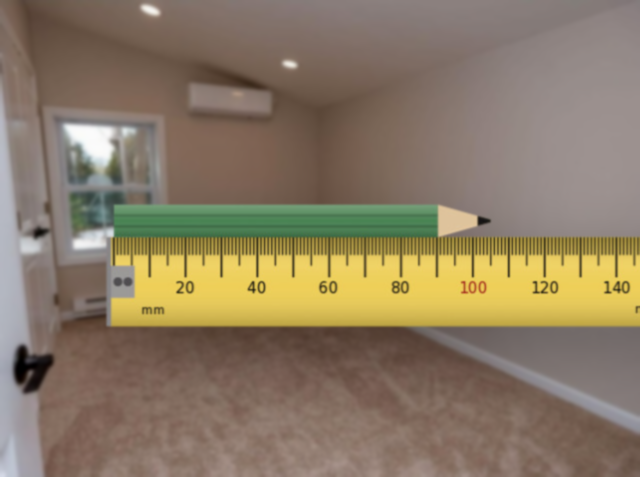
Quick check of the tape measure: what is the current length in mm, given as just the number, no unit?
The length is 105
